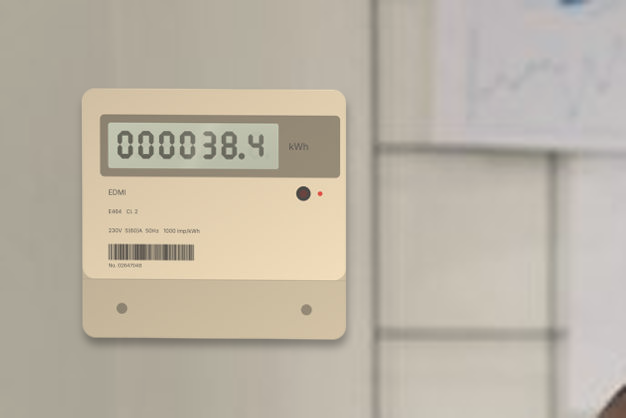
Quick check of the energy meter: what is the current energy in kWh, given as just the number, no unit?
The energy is 38.4
